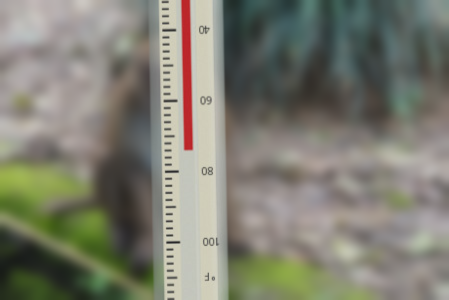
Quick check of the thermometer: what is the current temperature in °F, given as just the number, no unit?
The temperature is 74
